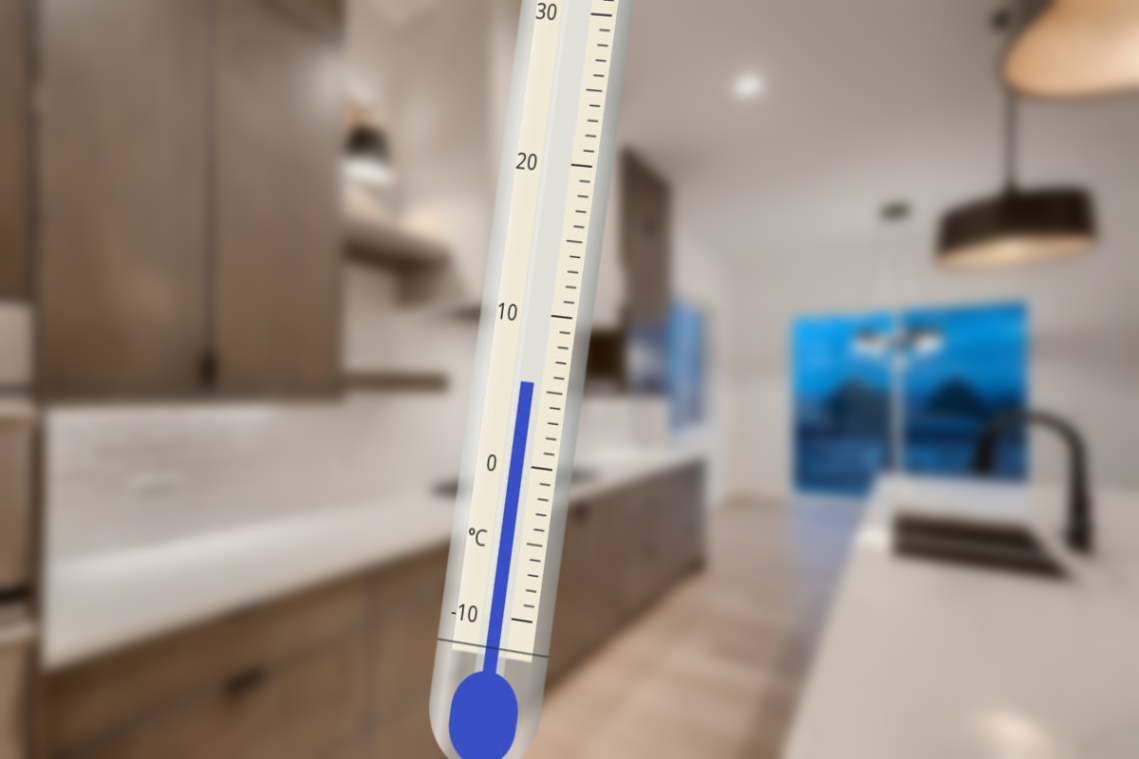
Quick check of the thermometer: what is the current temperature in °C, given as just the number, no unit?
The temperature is 5.5
